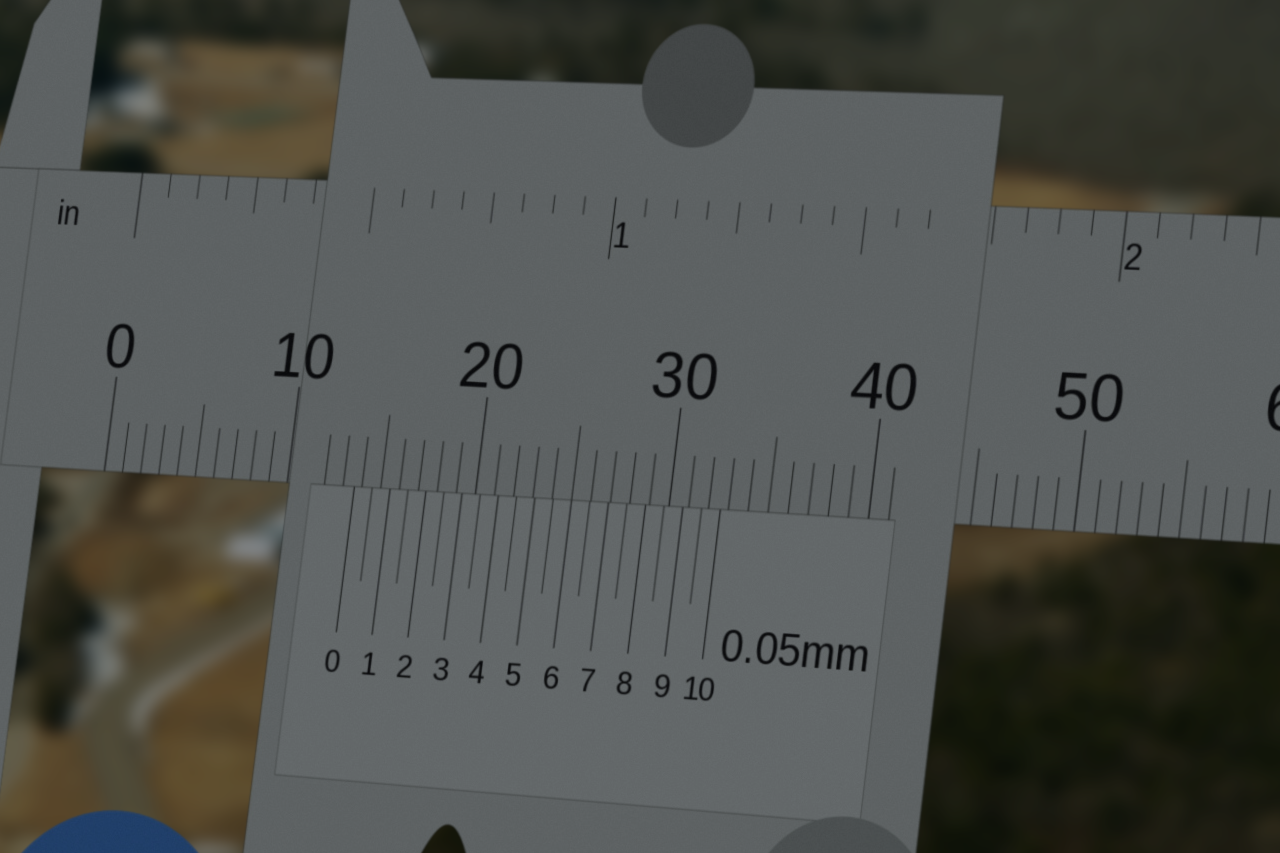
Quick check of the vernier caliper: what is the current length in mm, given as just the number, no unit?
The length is 13.6
